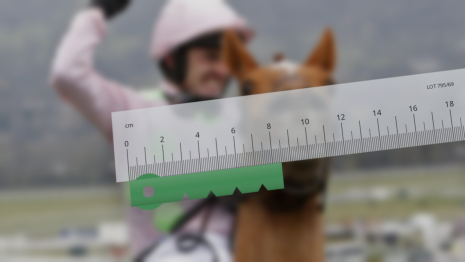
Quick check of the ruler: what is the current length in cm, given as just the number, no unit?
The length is 8.5
